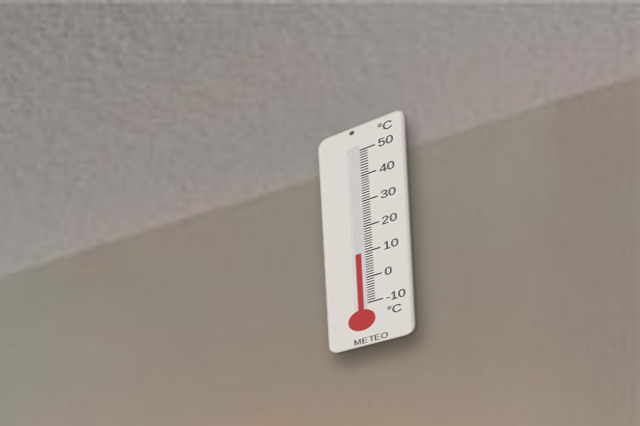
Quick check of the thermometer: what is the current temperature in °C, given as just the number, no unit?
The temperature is 10
